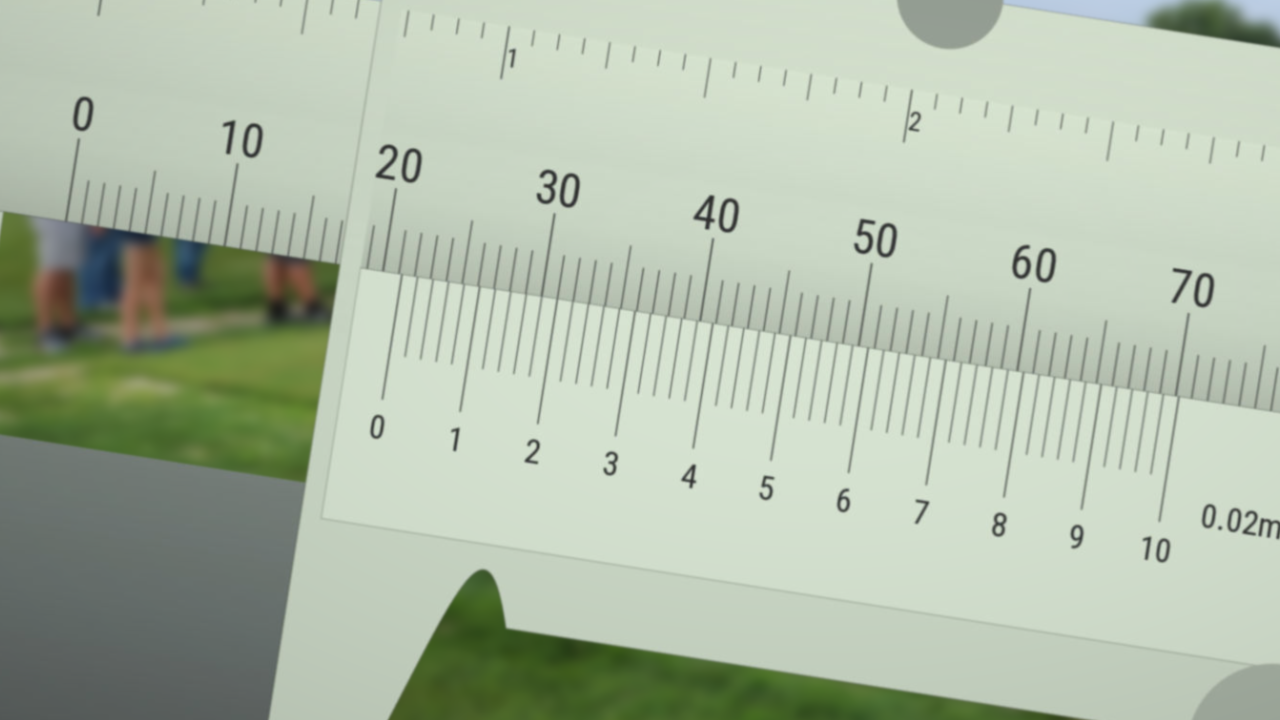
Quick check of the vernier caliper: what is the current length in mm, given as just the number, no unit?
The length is 21.2
